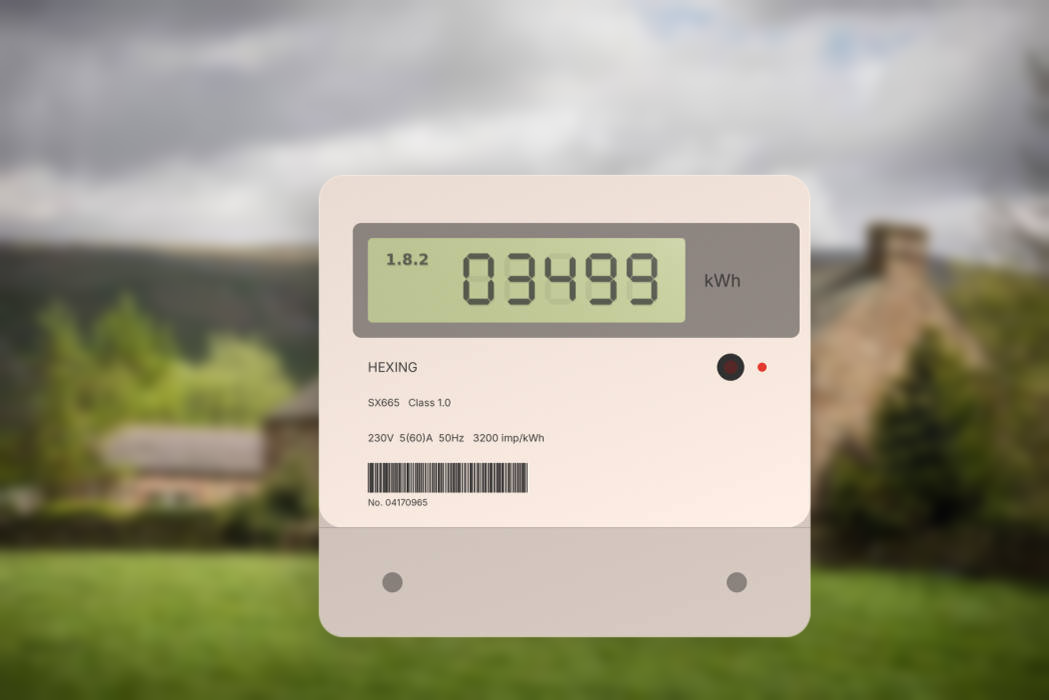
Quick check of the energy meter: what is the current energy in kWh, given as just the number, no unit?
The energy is 3499
